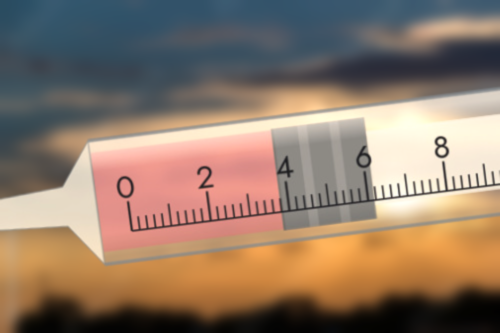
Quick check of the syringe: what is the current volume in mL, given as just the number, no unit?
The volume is 3.8
